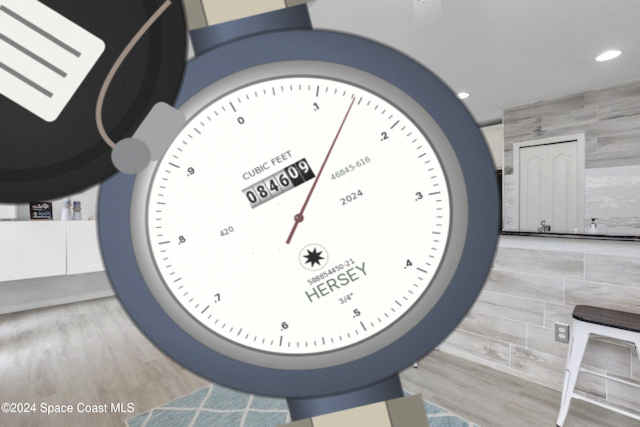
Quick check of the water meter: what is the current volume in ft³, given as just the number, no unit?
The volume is 84609.14
